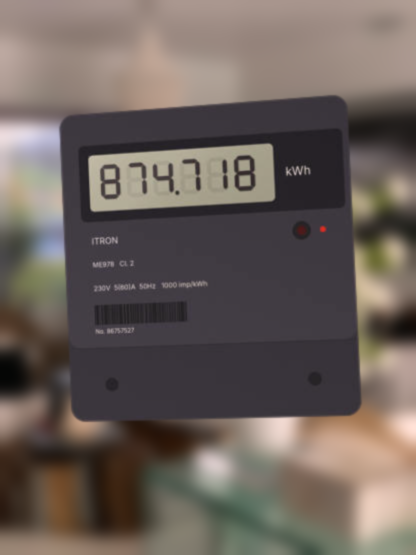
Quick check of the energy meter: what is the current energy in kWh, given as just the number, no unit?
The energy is 874.718
